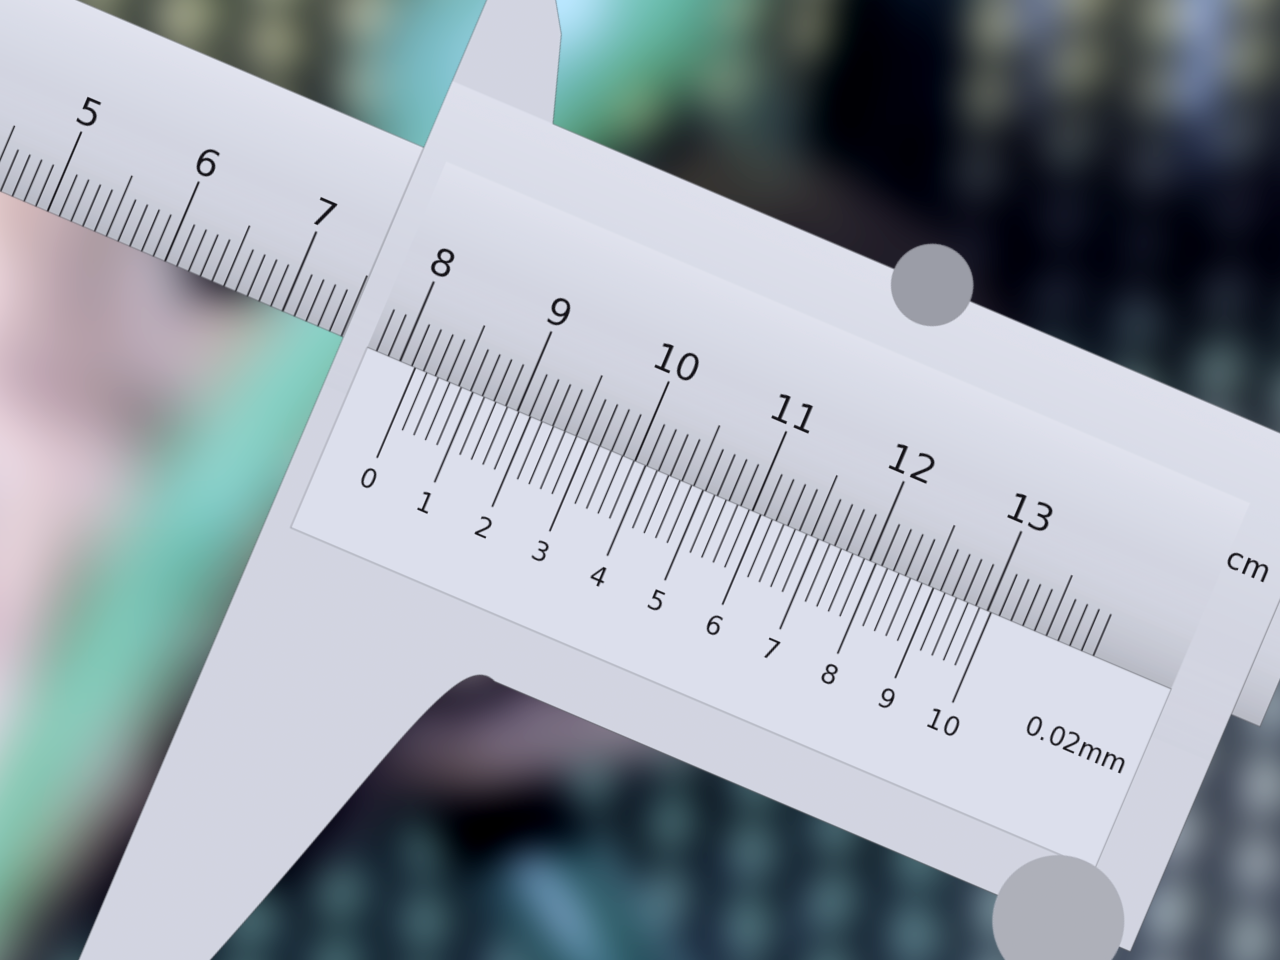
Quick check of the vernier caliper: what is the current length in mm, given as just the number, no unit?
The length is 81.3
